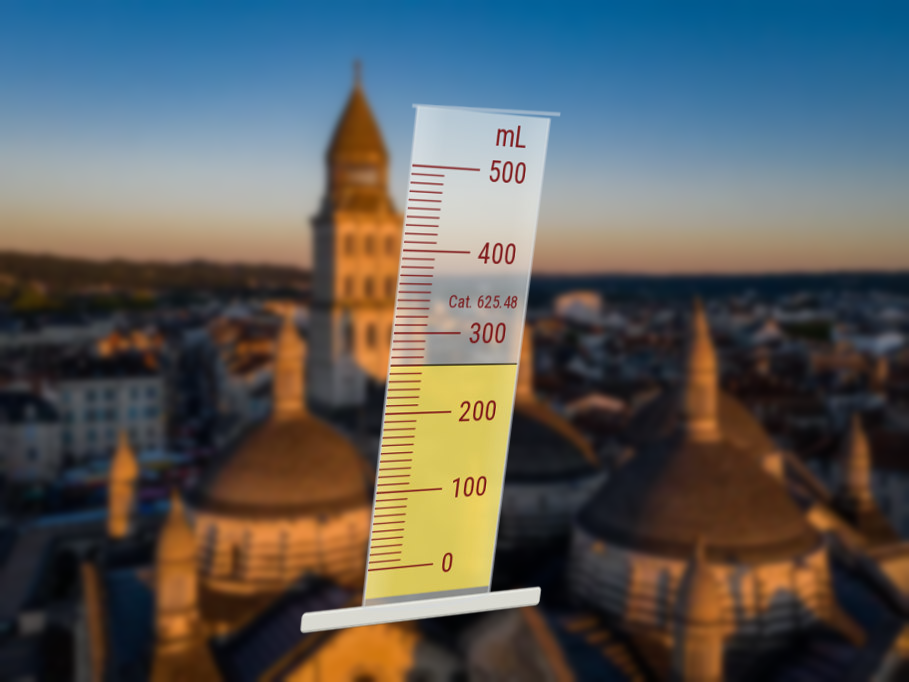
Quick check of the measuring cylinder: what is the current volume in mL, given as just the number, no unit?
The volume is 260
